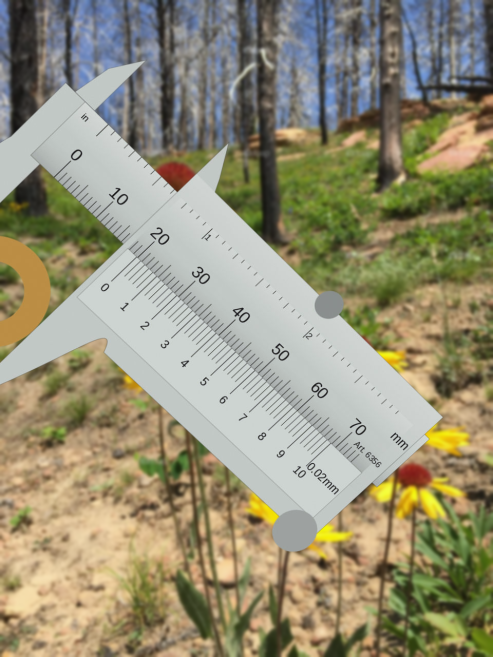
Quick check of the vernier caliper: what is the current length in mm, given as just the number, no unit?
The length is 19.8
